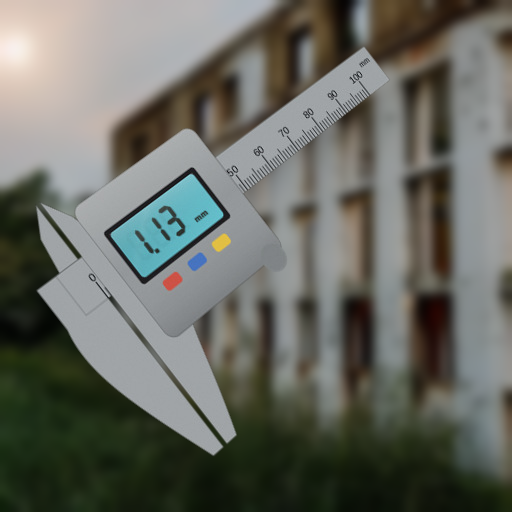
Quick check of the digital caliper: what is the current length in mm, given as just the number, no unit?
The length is 1.13
